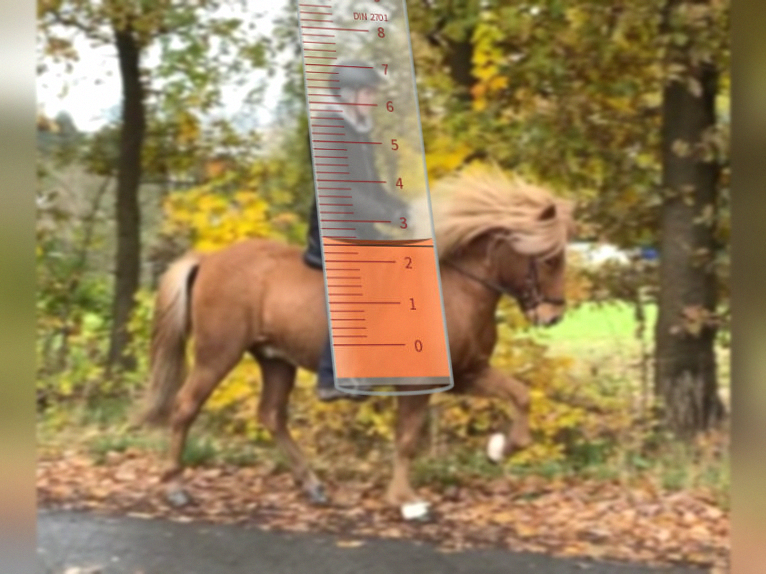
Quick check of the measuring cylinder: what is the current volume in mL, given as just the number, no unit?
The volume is 2.4
